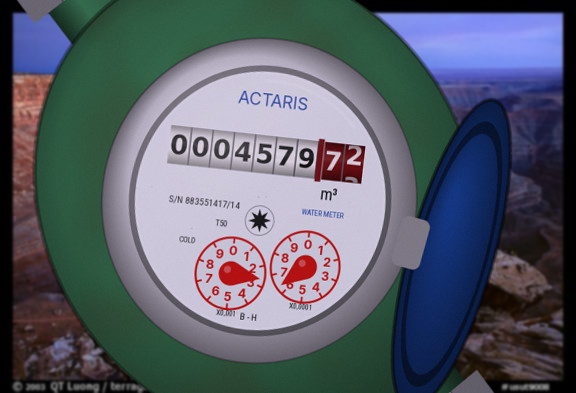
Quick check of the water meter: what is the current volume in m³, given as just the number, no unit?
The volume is 4579.7226
